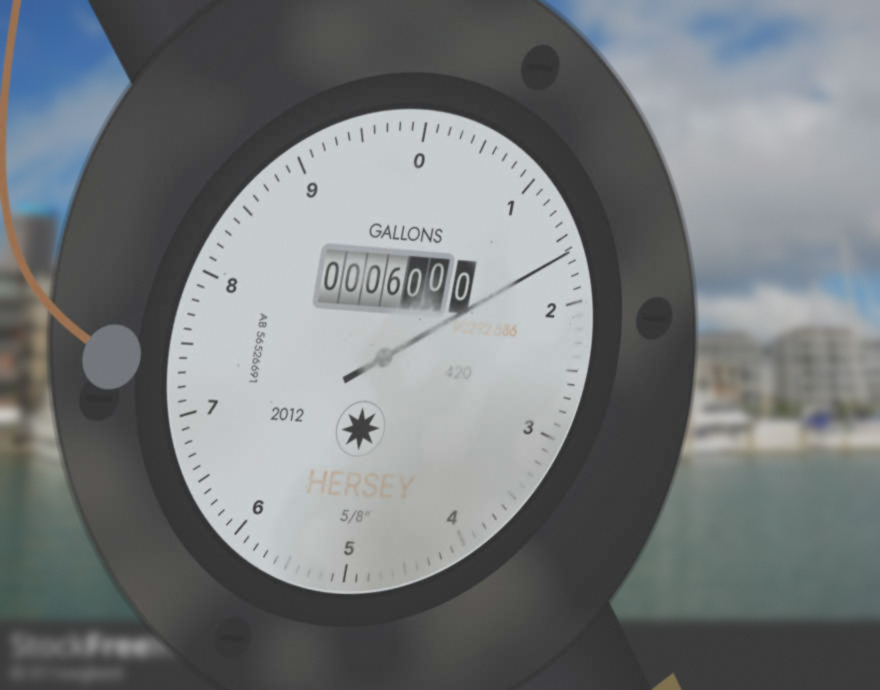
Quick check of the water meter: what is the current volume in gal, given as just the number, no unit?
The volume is 6001.6
